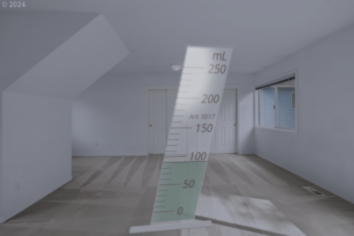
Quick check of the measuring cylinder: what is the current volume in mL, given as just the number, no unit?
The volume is 90
